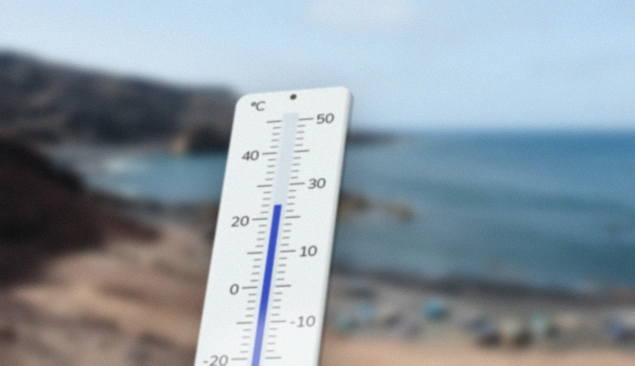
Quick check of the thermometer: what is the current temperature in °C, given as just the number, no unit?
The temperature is 24
